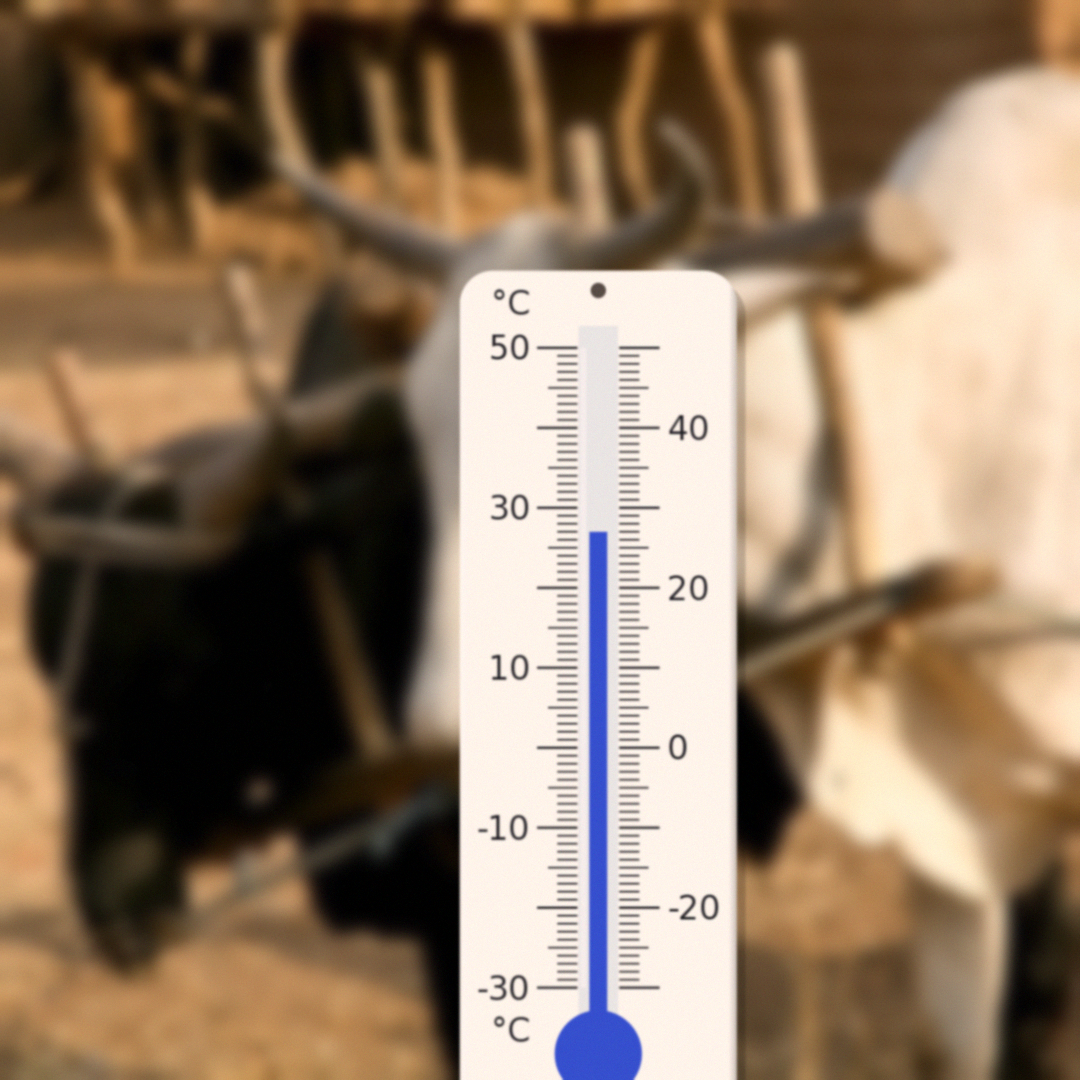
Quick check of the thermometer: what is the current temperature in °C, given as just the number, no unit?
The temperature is 27
